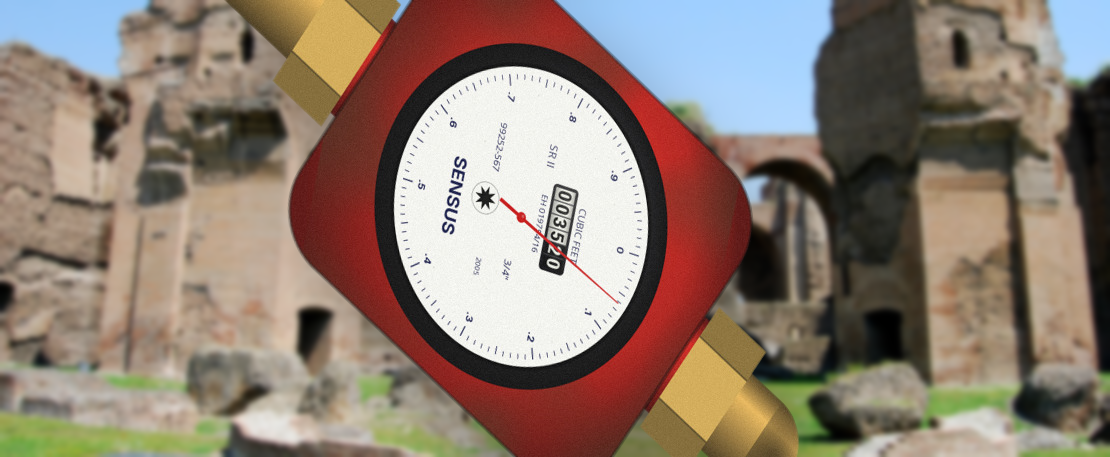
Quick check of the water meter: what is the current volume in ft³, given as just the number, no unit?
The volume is 3520.06
